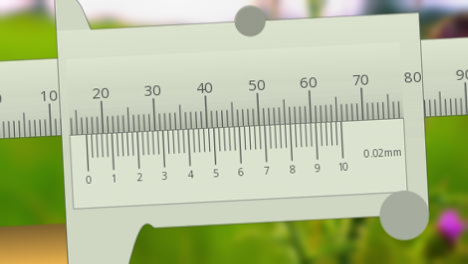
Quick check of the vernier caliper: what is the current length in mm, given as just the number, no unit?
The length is 16.8
